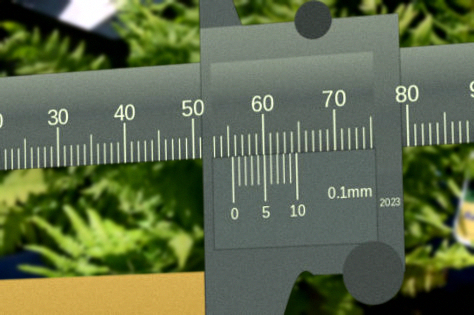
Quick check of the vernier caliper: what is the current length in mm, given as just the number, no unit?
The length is 55.6
